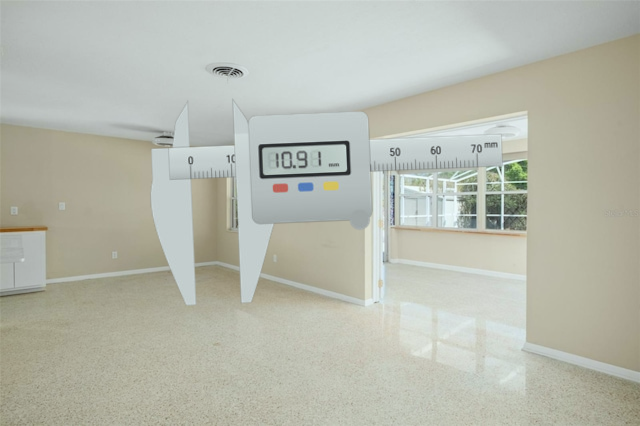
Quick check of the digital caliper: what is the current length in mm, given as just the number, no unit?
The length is 10.91
